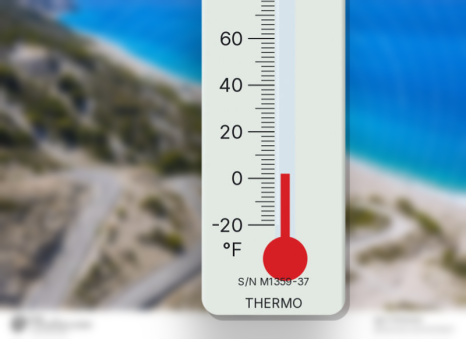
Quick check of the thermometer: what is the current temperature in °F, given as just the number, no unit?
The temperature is 2
